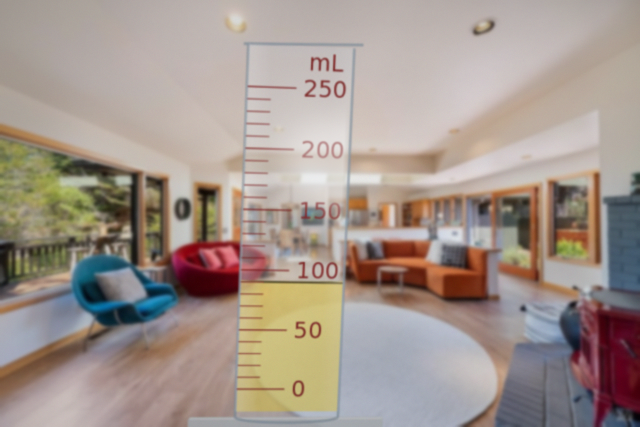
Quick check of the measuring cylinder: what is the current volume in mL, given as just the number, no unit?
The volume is 90
